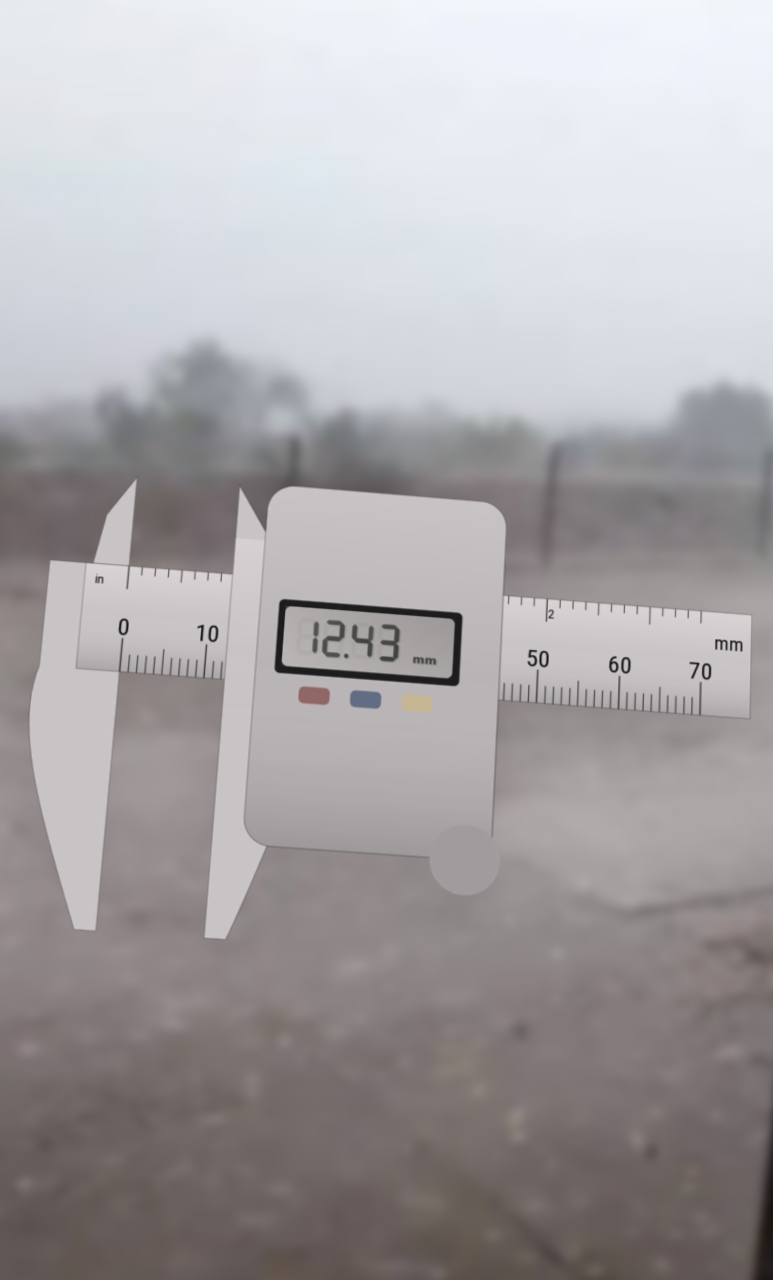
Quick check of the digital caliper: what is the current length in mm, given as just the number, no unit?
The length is 12.43
